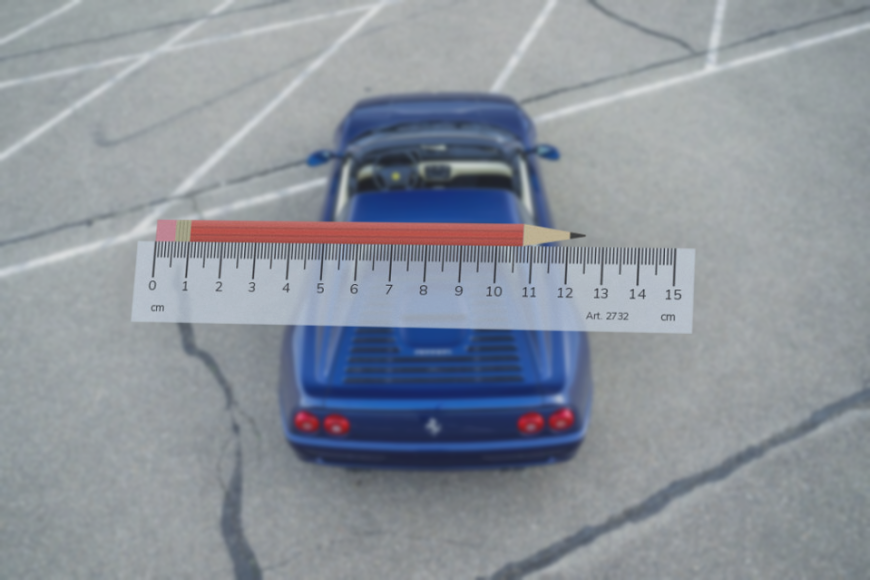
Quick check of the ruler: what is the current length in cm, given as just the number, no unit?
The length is 12.5
